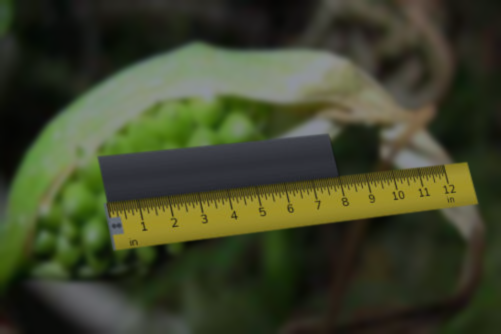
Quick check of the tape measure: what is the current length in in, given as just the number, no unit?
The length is 8
